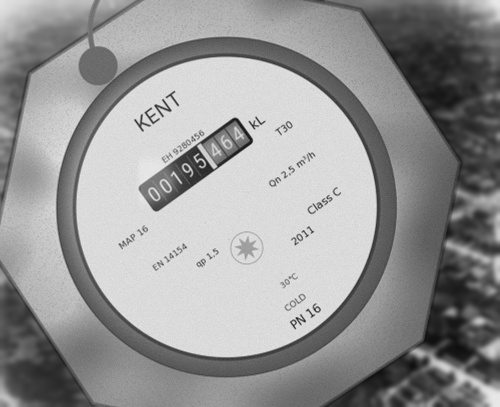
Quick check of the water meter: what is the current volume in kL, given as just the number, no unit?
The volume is 195.464
